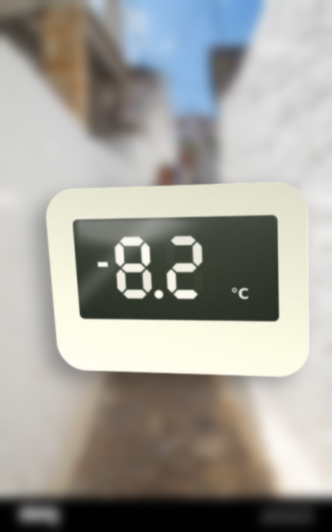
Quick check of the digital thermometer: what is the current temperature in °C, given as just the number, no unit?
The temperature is -8.2
